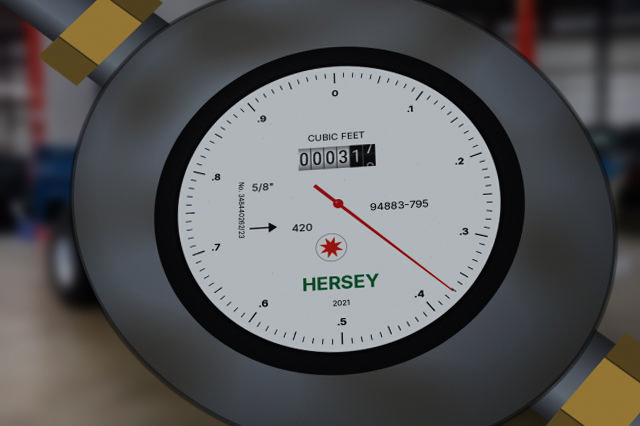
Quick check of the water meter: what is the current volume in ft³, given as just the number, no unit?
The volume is 317.37
